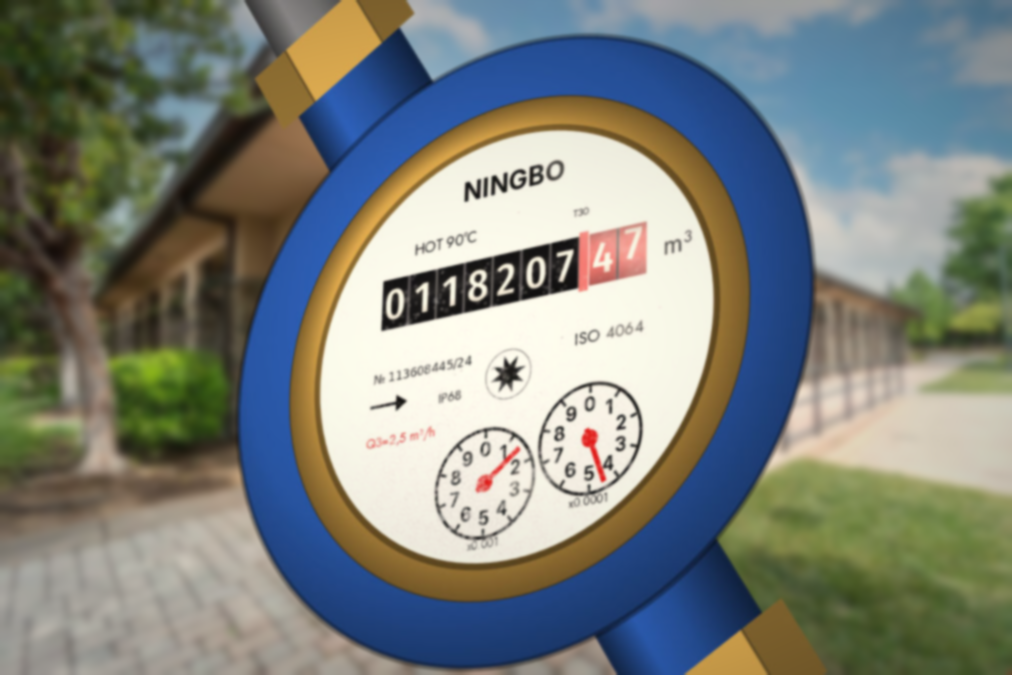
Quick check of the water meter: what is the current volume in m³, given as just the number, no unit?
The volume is 118207.4714
